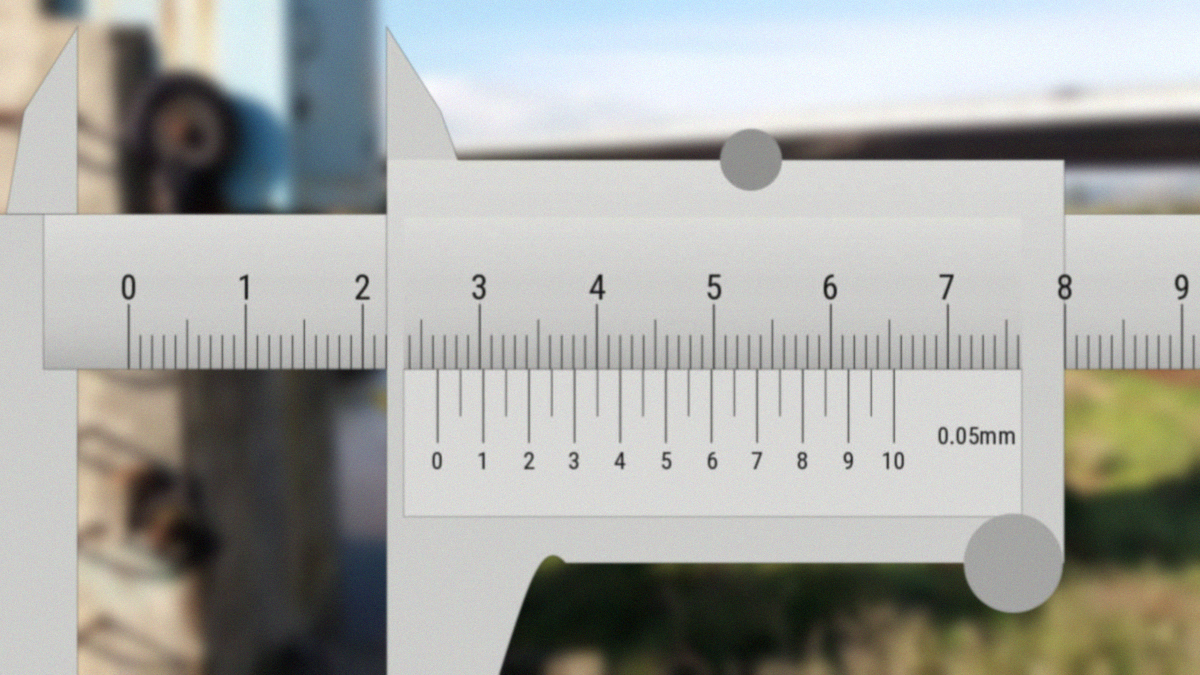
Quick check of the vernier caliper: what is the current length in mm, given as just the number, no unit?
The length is 26.4
